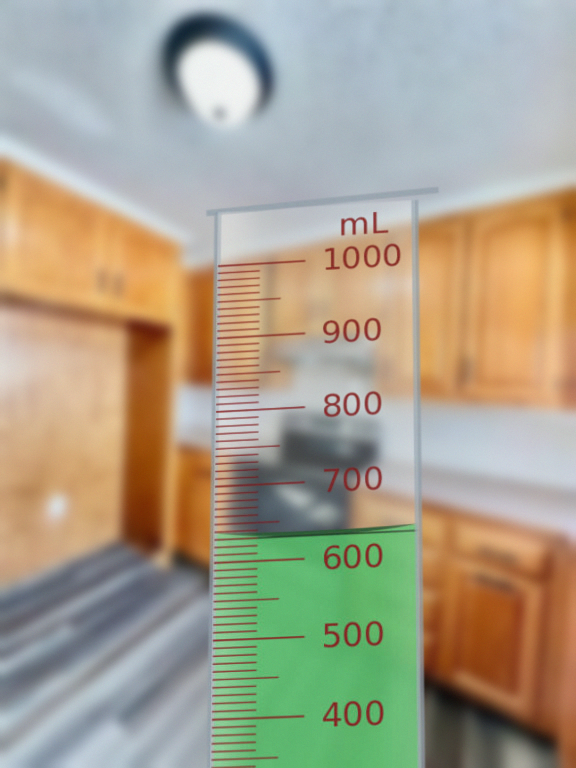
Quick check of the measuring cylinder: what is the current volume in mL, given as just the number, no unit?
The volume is 630
